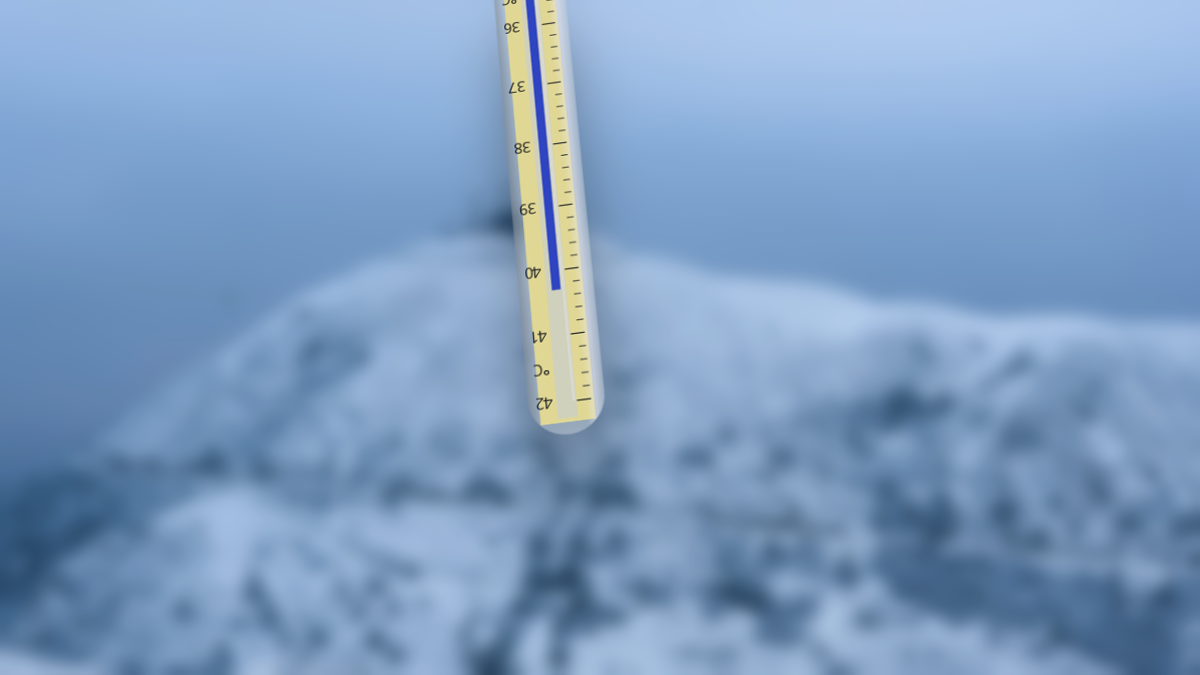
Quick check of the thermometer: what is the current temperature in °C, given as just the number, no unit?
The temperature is 40.3
